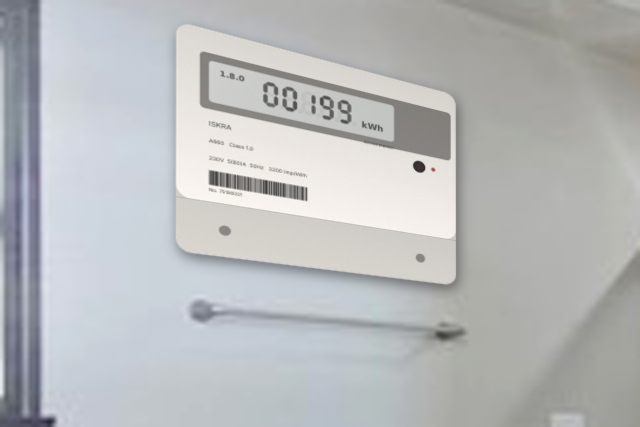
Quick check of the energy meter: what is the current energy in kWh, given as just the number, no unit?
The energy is 199
